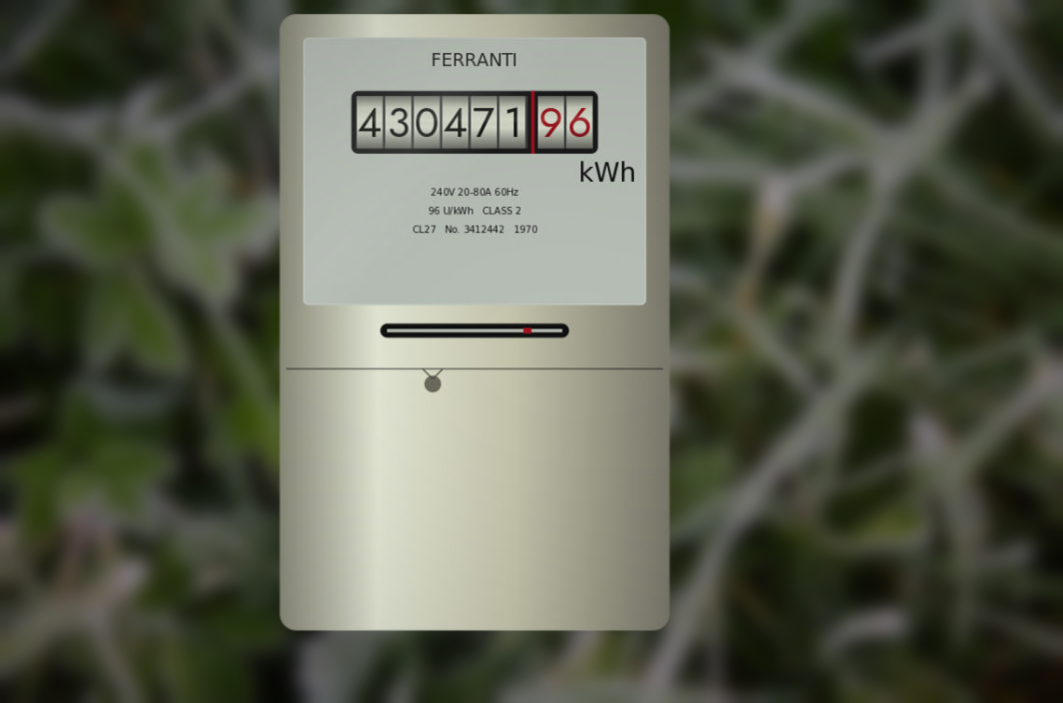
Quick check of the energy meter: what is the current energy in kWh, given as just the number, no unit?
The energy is 430471.96
